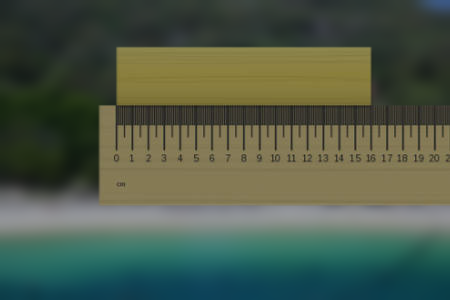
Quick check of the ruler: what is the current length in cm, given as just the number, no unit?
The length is 16
